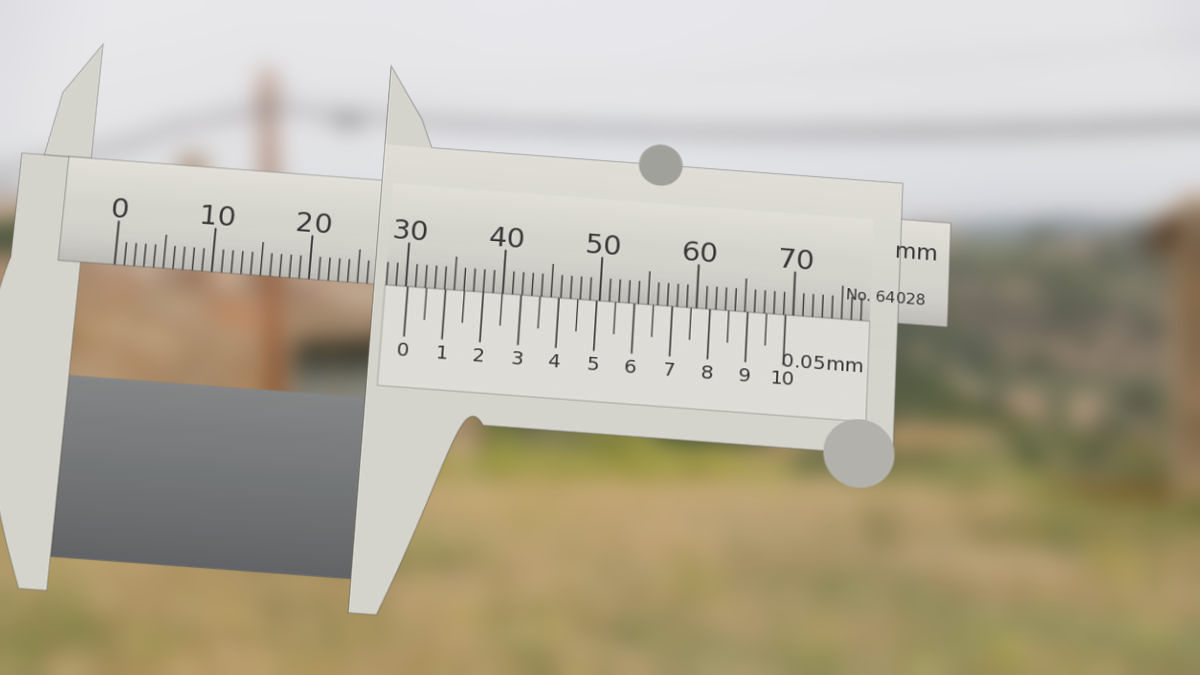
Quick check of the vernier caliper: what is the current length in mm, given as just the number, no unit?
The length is 30.2
